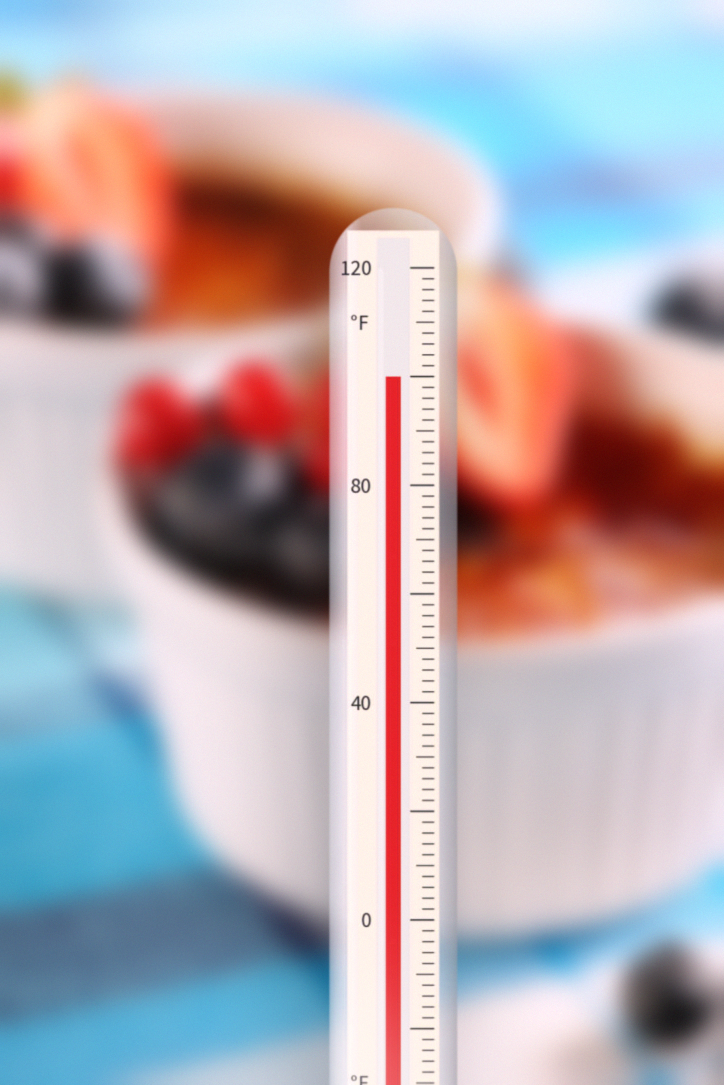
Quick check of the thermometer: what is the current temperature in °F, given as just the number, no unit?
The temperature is 100
